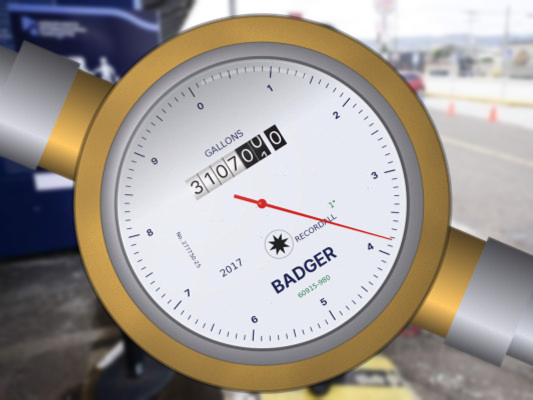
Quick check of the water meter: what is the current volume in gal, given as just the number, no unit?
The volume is 3107003.8
